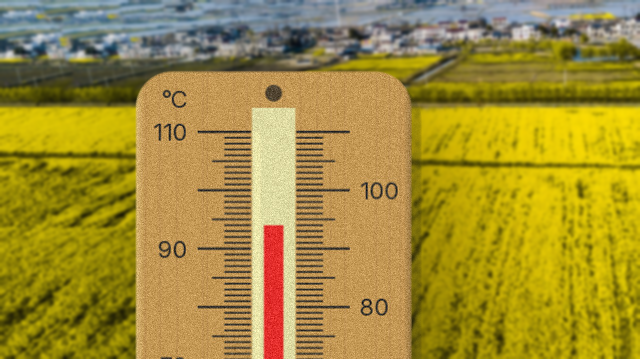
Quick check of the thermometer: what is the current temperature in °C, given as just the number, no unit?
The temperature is 94
